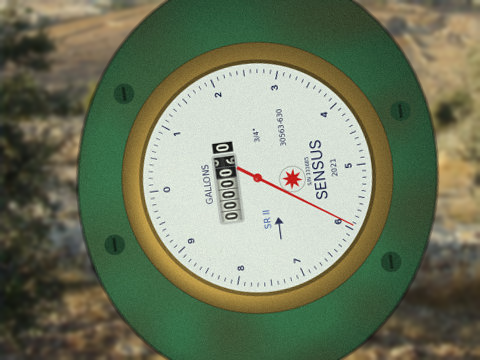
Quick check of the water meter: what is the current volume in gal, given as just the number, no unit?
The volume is 55.9
